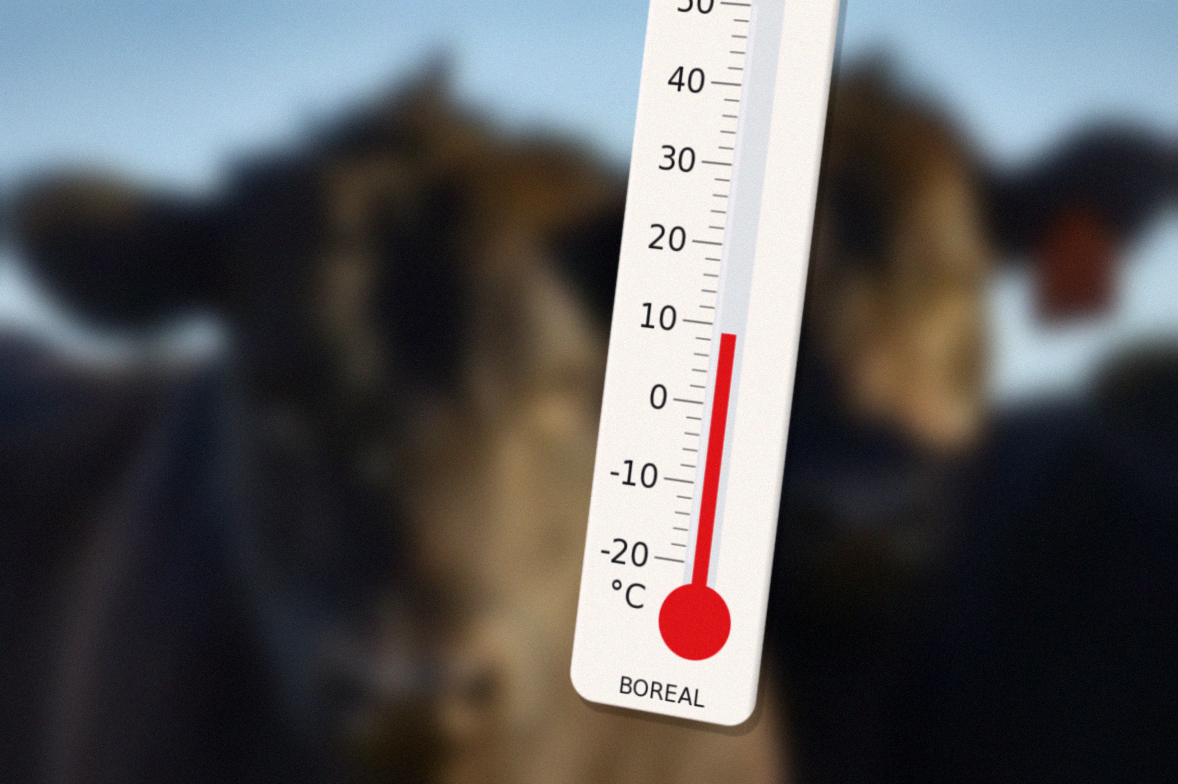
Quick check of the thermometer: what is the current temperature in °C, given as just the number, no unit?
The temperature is 9
